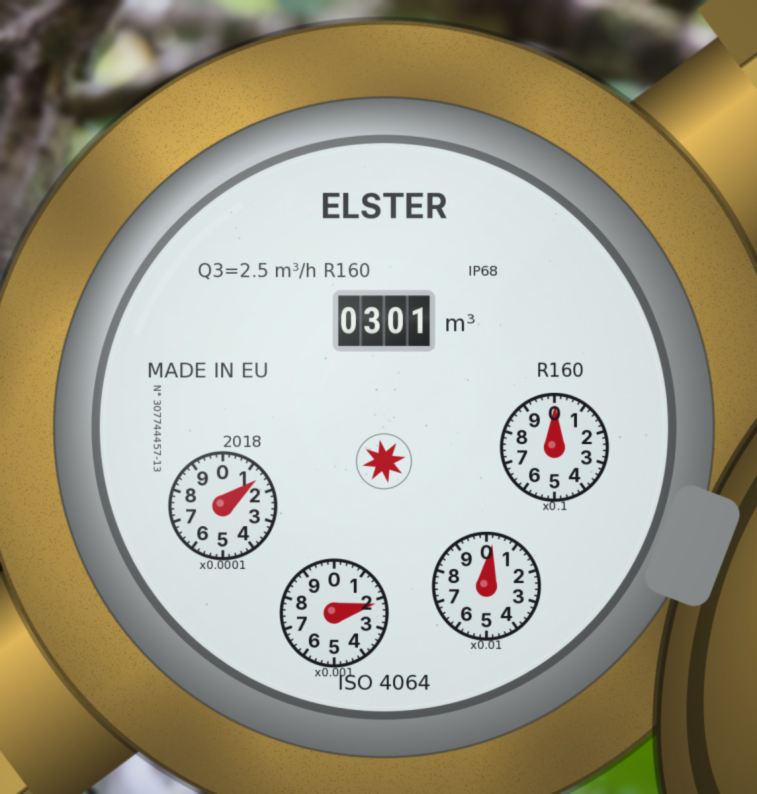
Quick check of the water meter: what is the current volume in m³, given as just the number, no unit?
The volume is 301.0021
